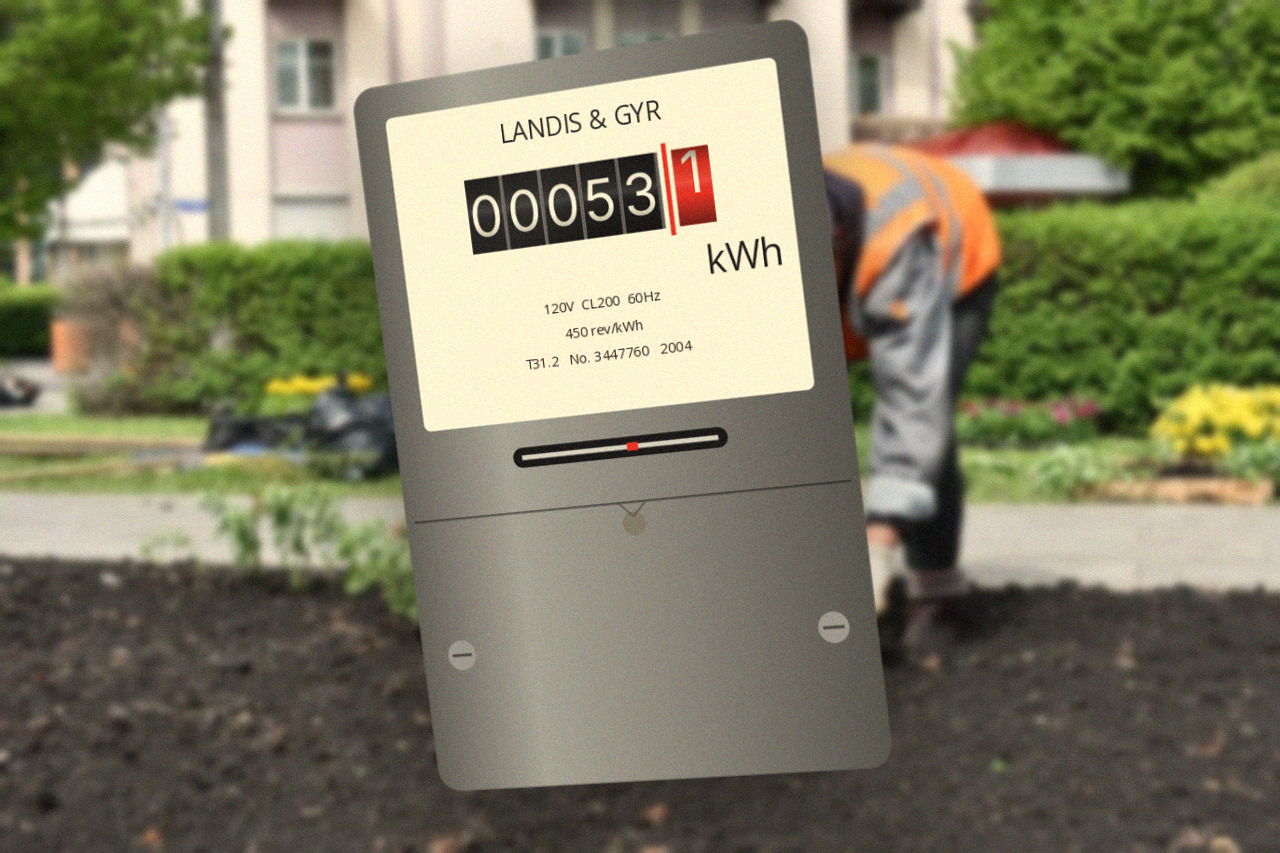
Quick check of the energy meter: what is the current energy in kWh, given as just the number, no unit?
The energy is 53.1
